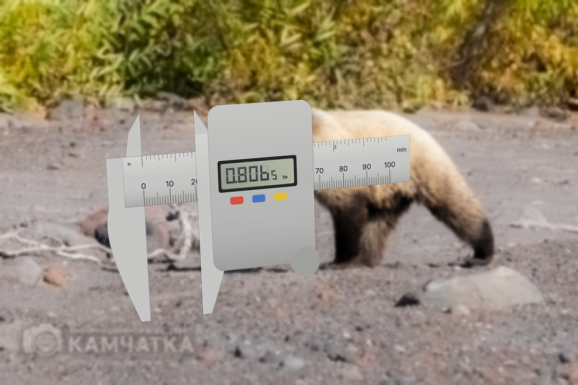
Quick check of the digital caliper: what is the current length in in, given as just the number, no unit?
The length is 0.8065
